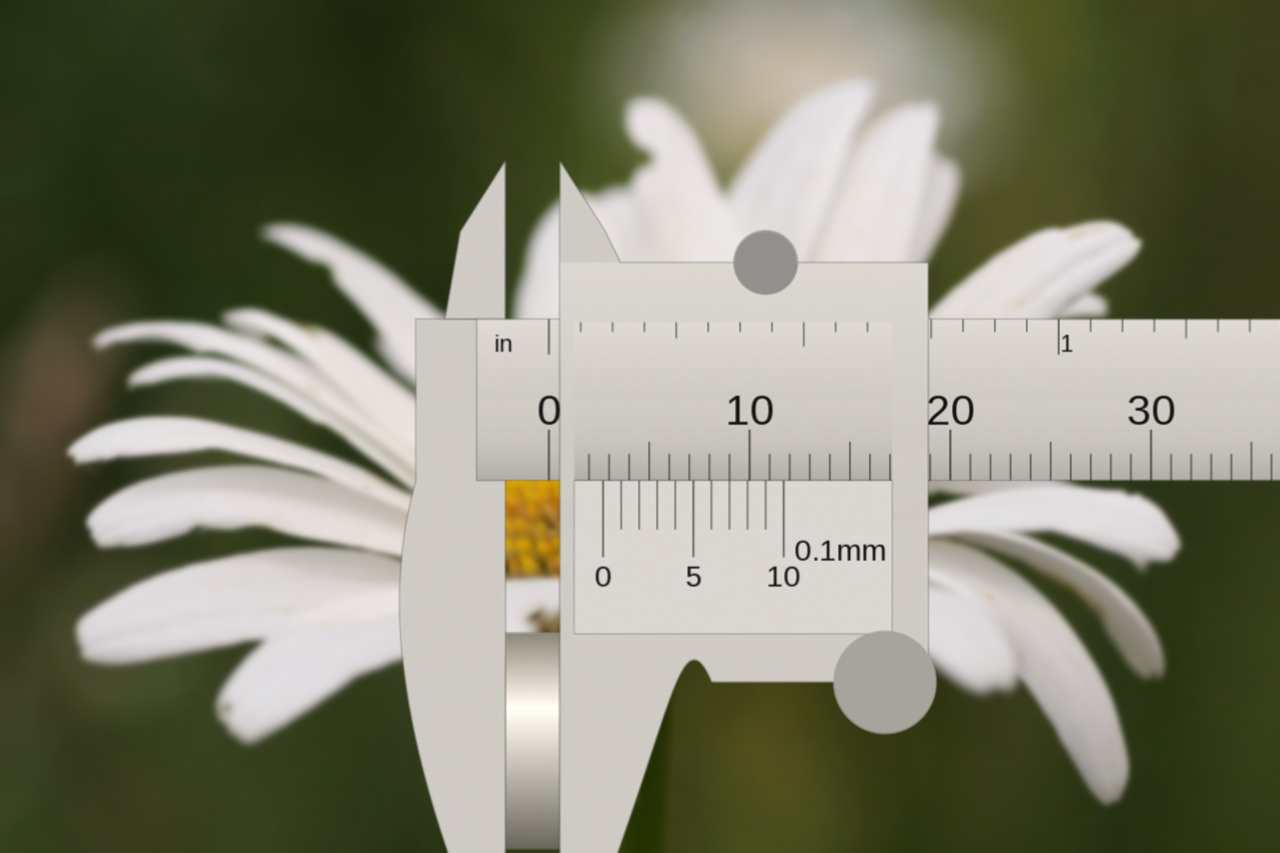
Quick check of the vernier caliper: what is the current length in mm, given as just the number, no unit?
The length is 2.7
